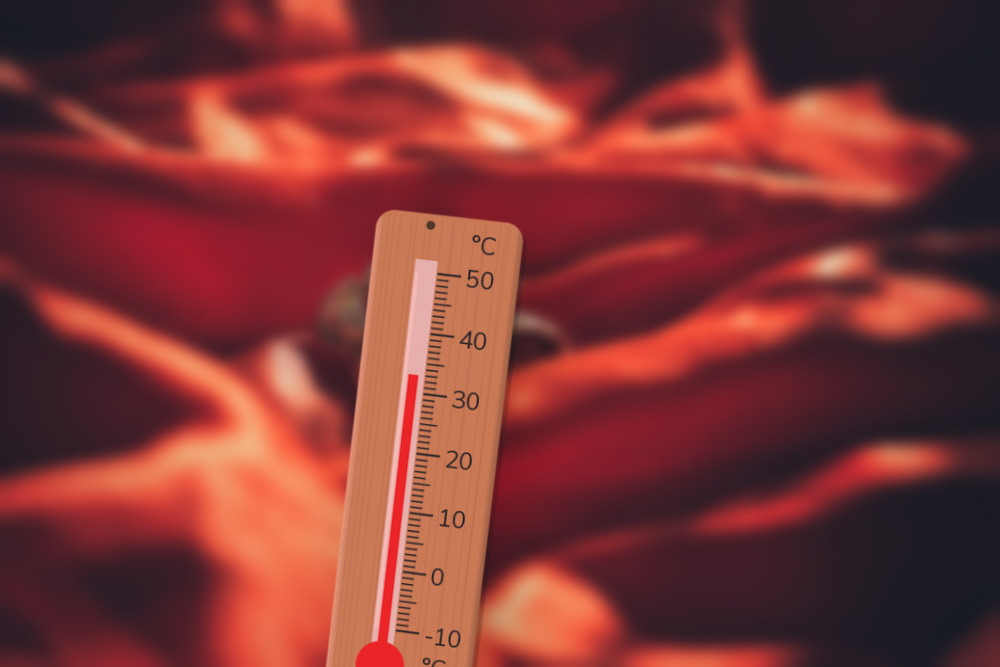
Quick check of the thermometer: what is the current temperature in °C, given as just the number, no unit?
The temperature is 33
